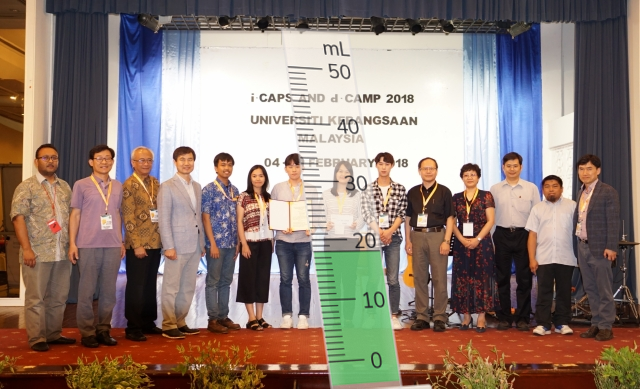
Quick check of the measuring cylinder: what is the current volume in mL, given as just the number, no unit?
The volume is 18
